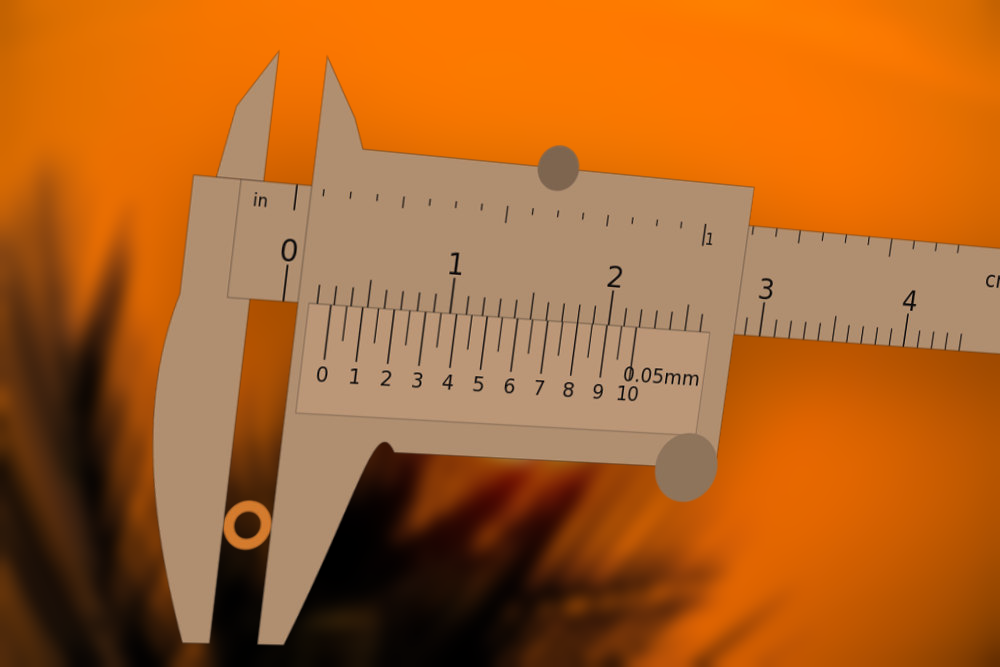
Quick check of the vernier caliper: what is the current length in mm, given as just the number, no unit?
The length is 2.8
